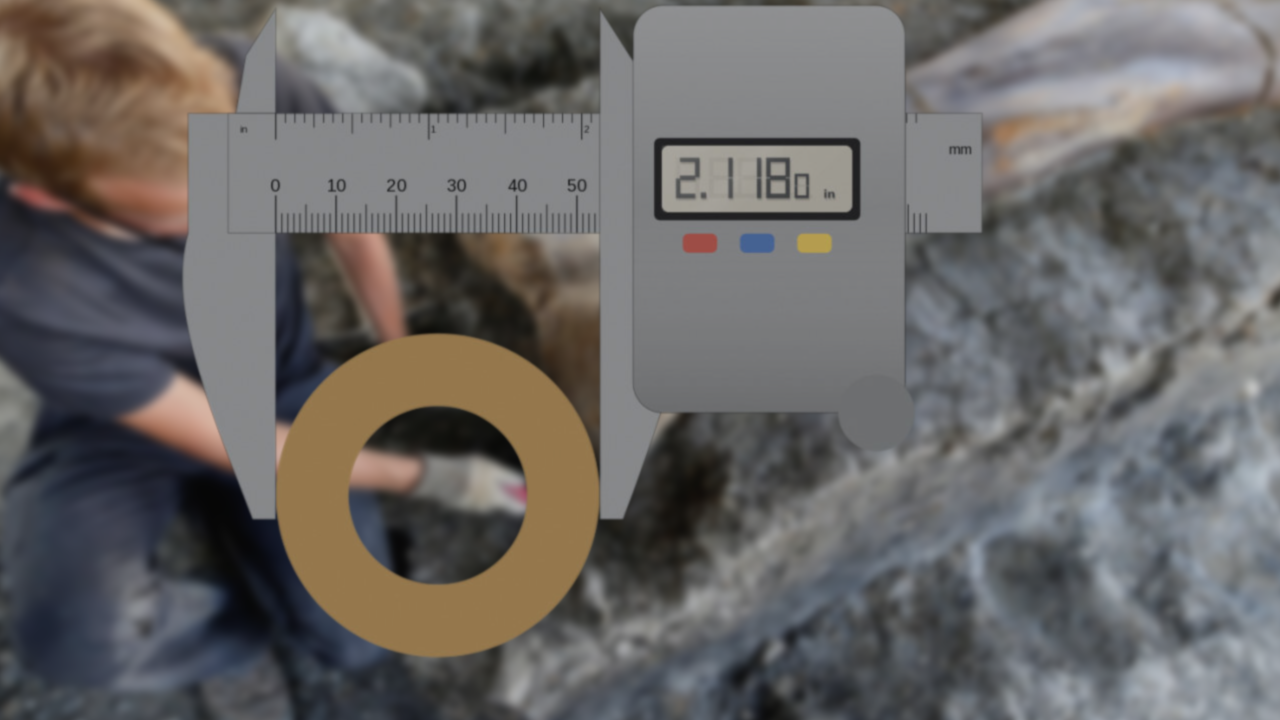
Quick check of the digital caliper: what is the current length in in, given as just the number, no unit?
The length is 2.1180
